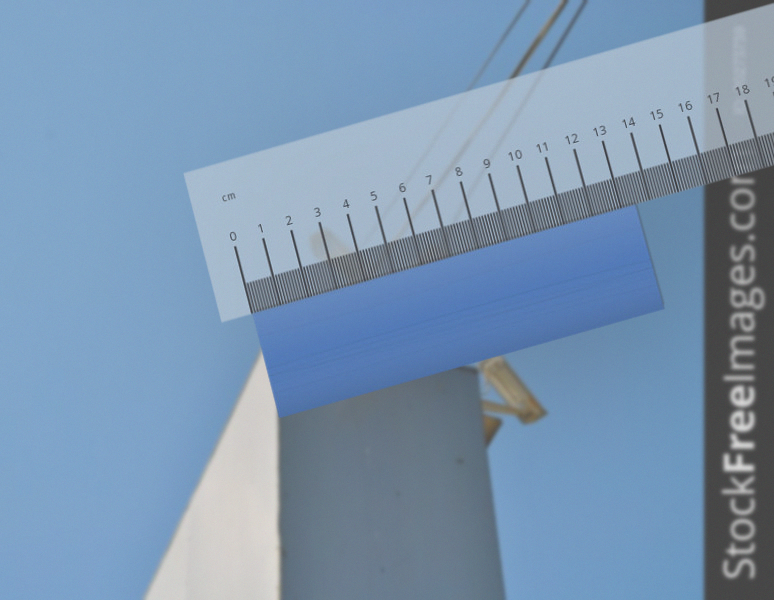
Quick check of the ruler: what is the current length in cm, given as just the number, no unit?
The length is 13.5
